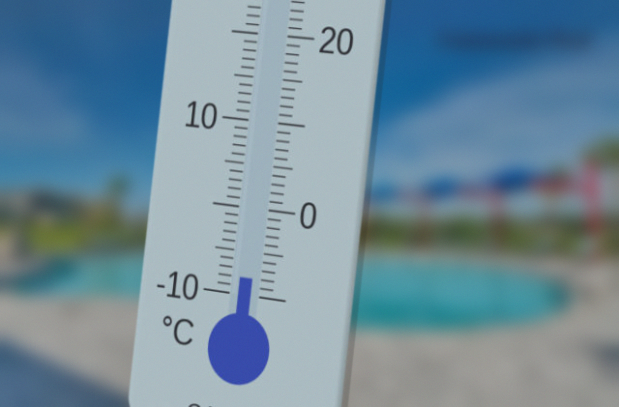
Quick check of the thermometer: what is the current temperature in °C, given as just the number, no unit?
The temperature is -8
